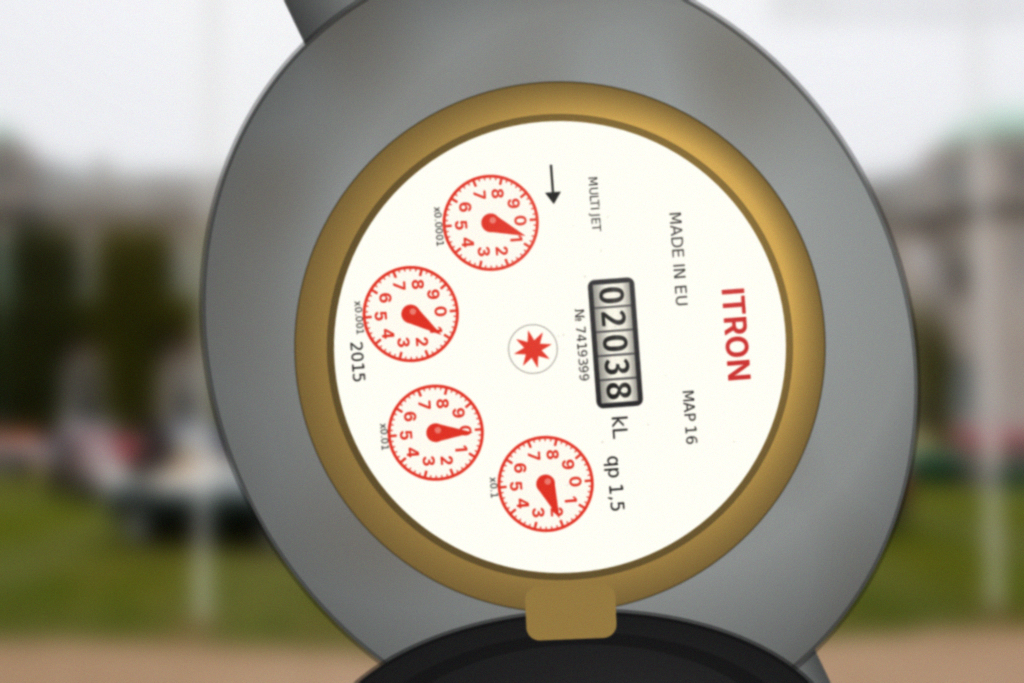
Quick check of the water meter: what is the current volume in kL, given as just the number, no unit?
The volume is 2038.2010
